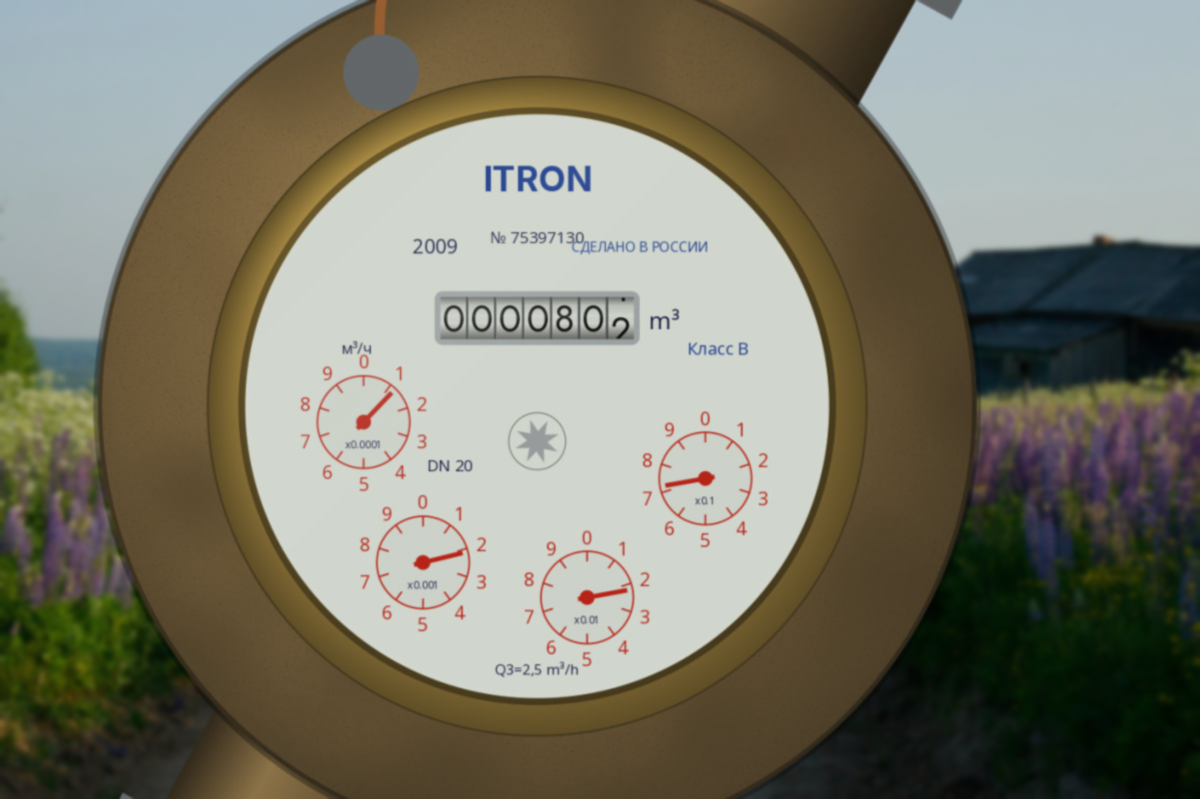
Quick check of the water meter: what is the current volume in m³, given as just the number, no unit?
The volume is 801.7221
